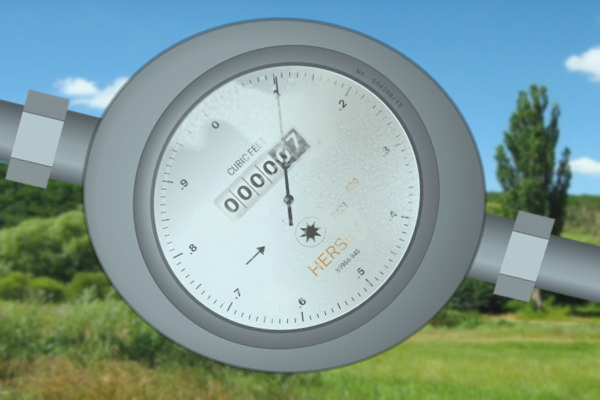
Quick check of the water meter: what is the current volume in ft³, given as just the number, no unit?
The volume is 7.10
